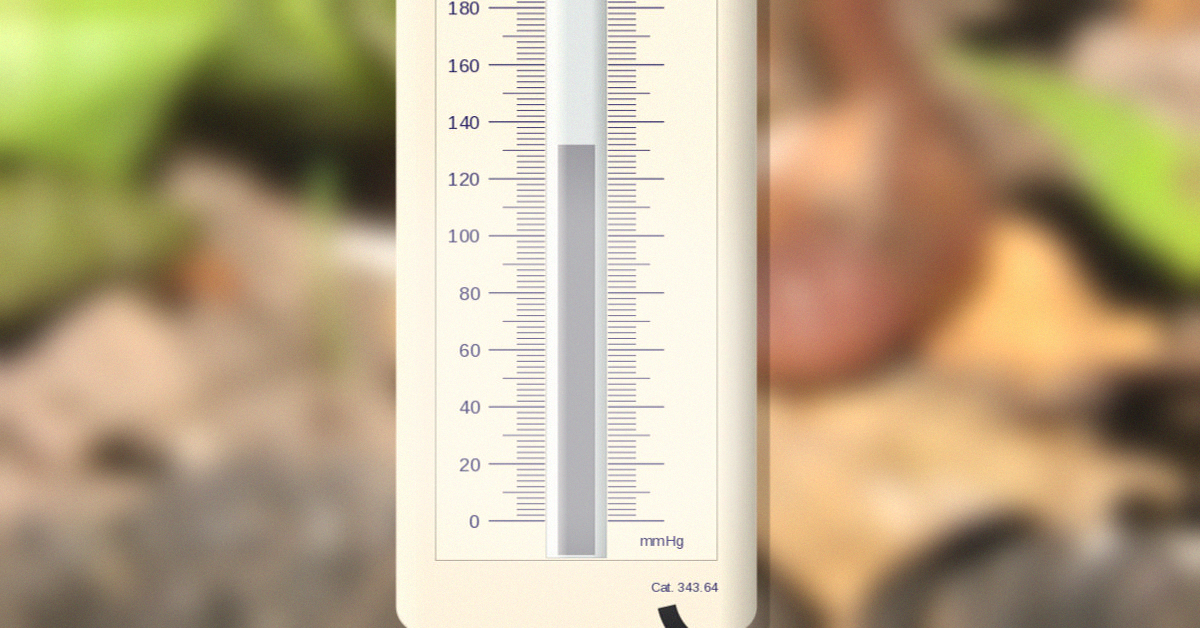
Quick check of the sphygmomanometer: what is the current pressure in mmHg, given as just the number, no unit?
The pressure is 132
